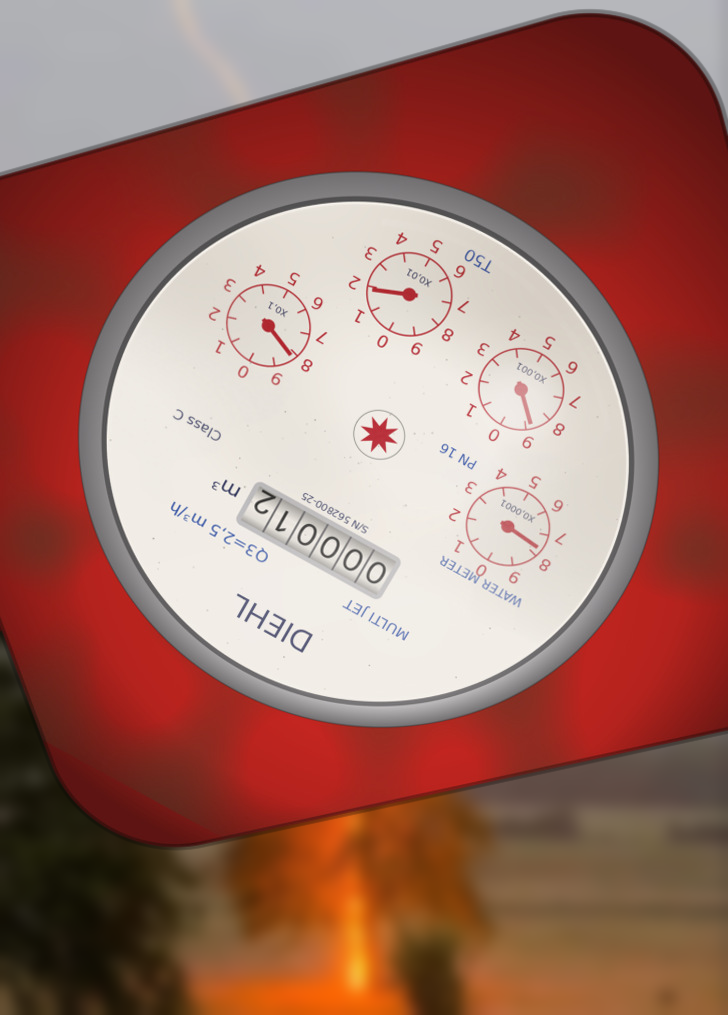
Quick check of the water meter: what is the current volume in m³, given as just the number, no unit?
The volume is 11.8187
